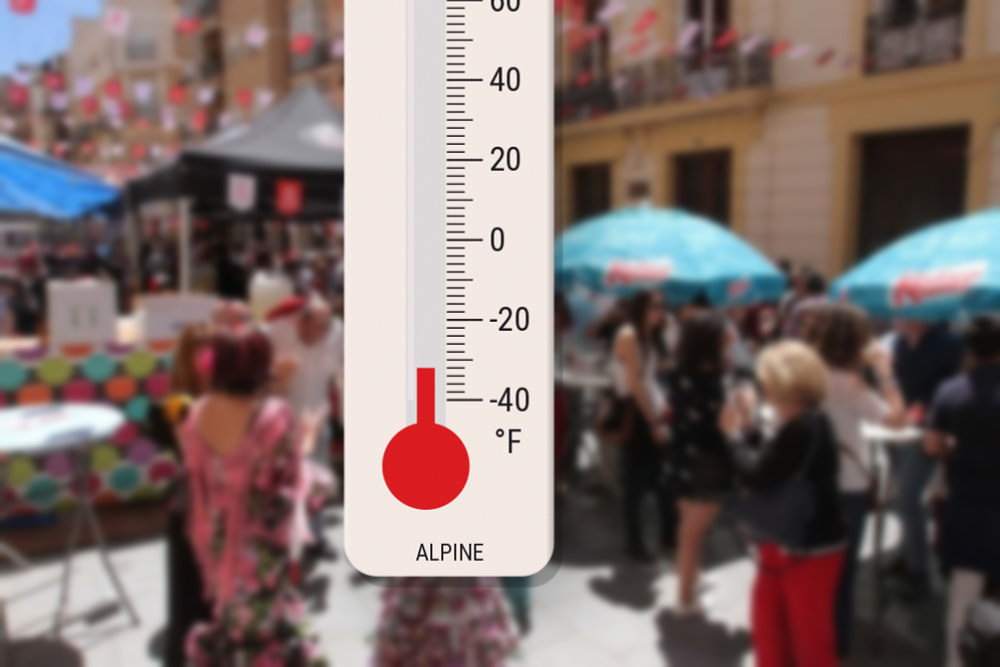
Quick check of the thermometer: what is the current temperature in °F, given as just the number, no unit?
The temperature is -32
